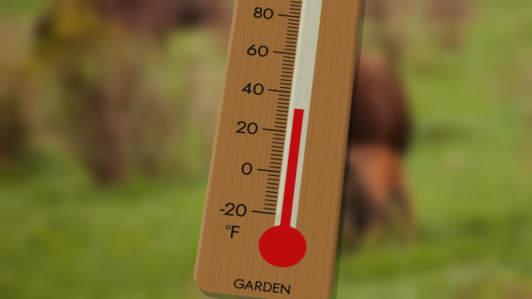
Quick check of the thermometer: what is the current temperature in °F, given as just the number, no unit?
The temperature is 32
